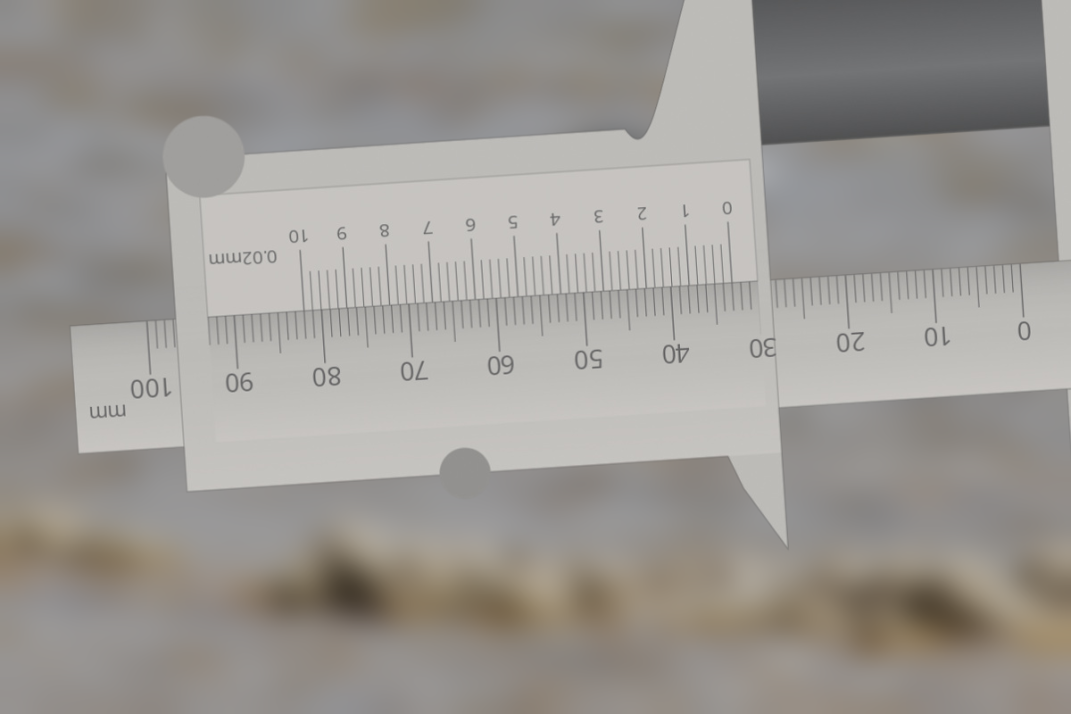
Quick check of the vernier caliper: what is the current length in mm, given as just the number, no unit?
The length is 33.0
